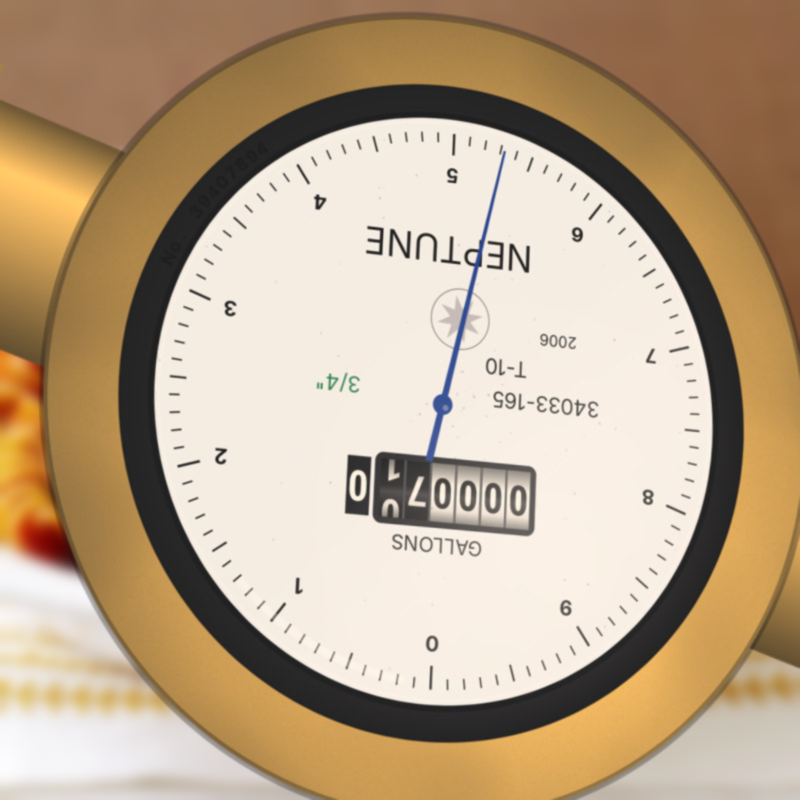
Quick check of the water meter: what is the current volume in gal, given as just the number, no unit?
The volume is 705.3
